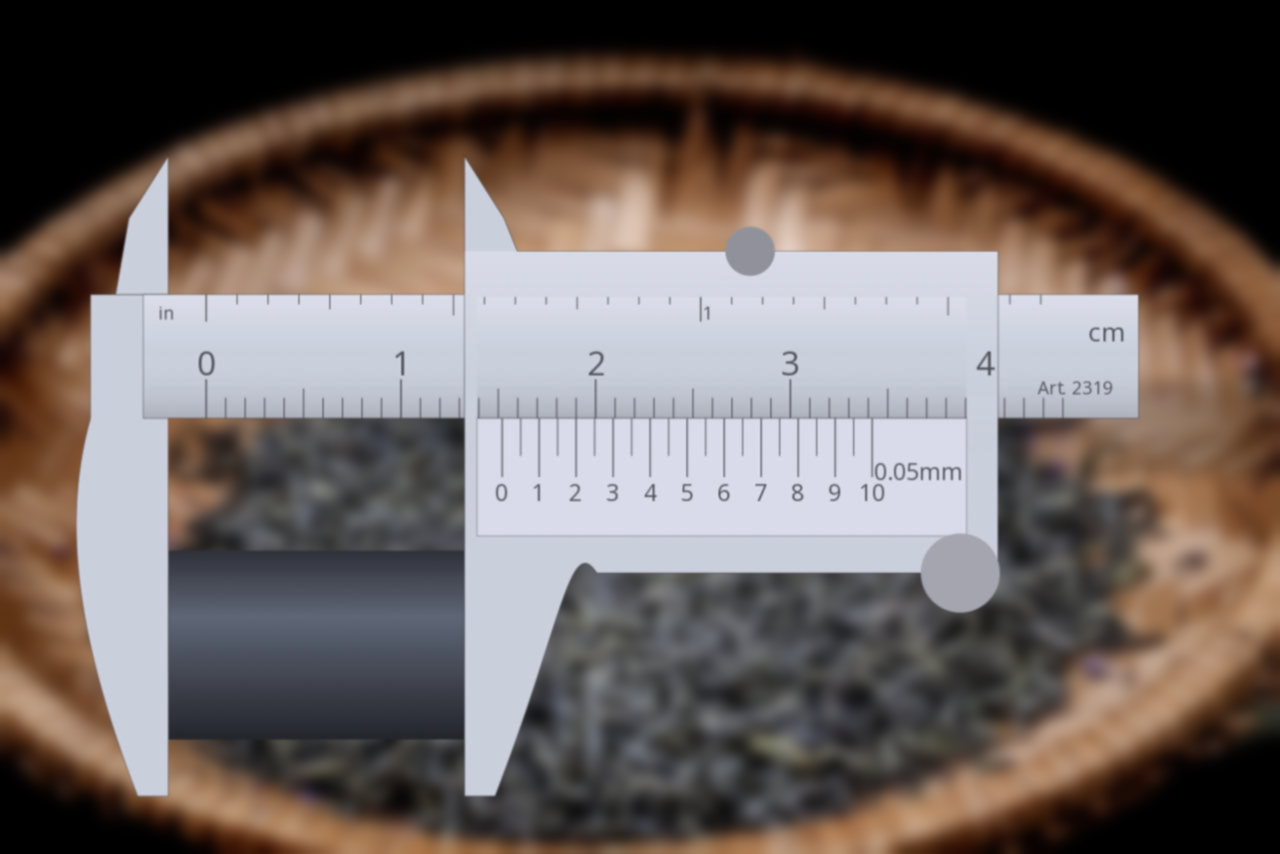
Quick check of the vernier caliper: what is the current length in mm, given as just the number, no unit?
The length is 15.2
